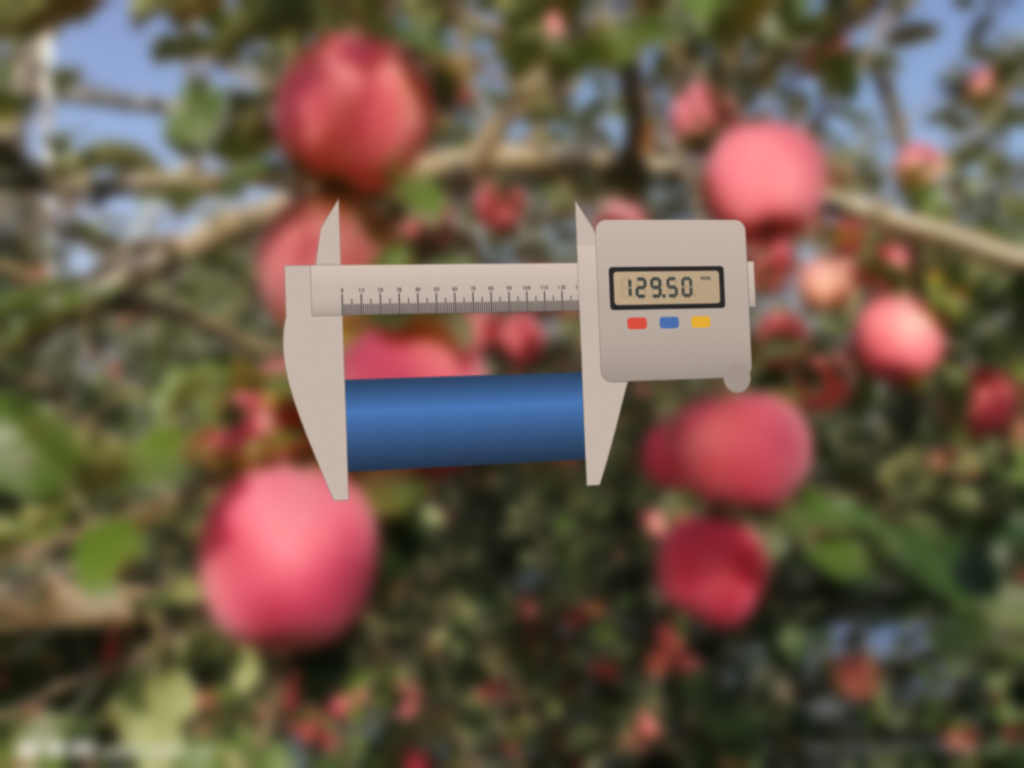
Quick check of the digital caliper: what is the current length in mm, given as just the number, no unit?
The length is 129.50
